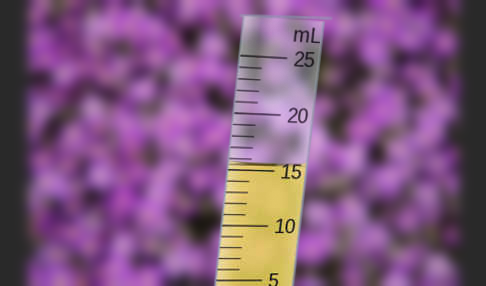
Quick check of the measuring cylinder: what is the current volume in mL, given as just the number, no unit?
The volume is 15.5
